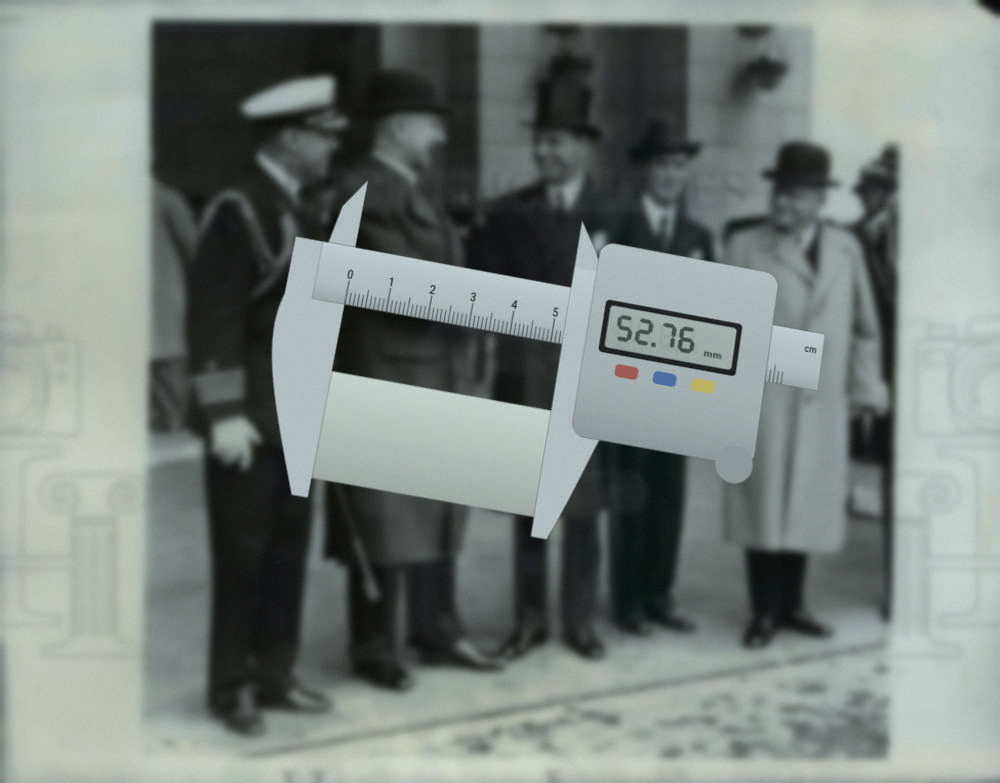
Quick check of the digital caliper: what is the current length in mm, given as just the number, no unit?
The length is 52.76
